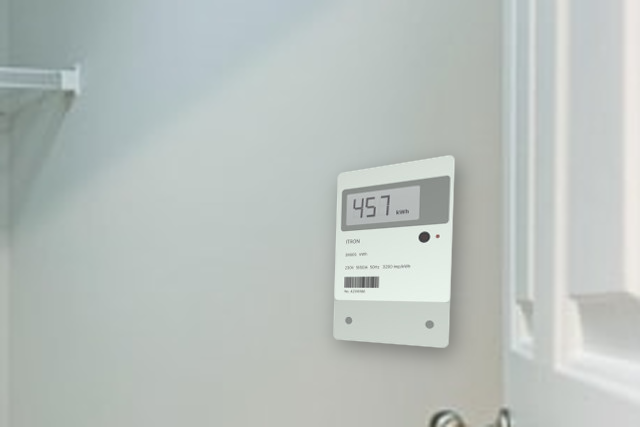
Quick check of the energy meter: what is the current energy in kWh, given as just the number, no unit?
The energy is 457
